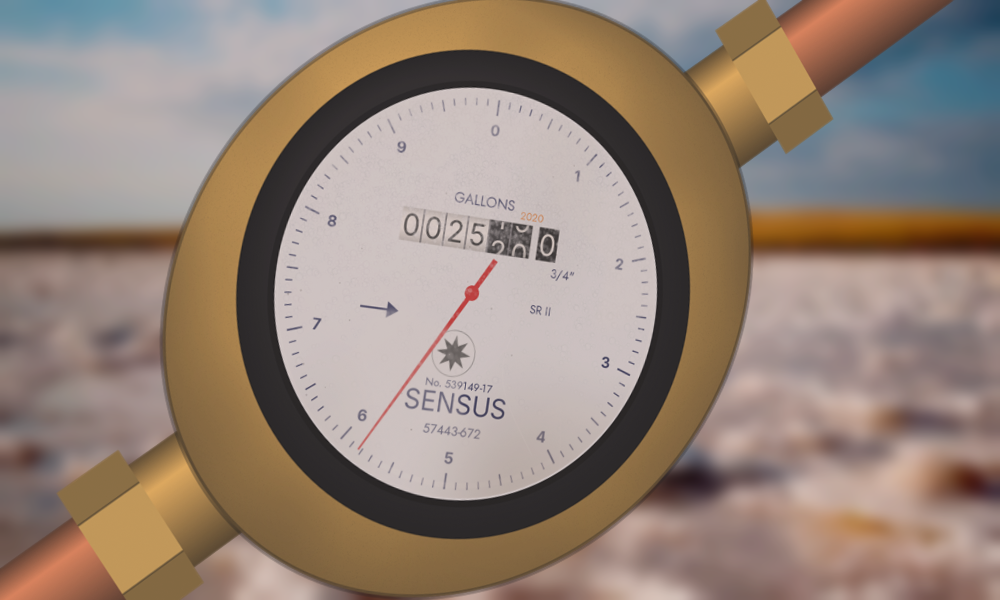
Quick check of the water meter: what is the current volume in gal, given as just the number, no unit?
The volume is 25195.8
